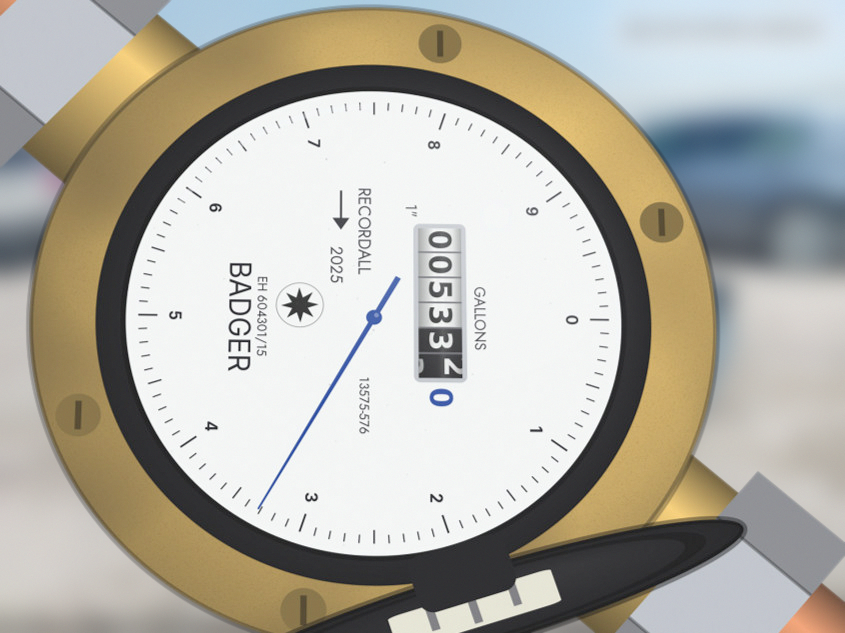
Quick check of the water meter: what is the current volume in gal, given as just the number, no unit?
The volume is 53323.3
